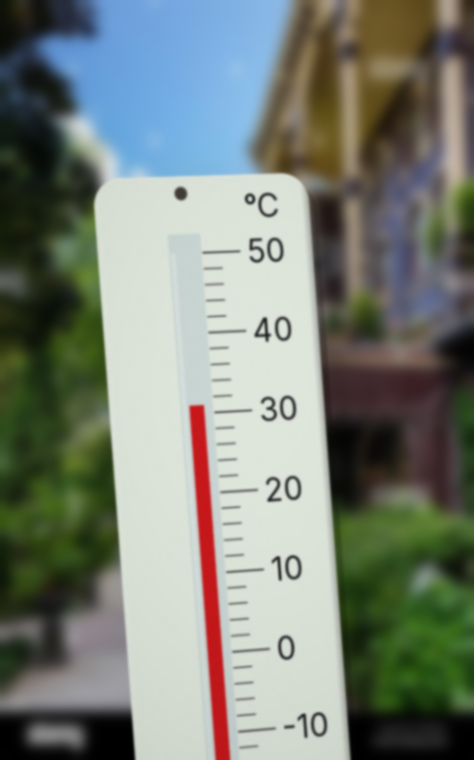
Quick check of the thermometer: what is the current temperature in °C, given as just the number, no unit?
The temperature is 31
